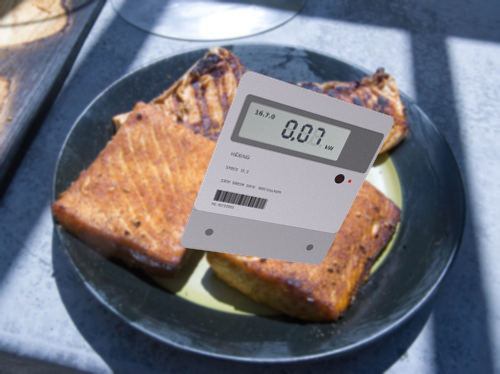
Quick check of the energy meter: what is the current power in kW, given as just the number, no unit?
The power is 0.07
